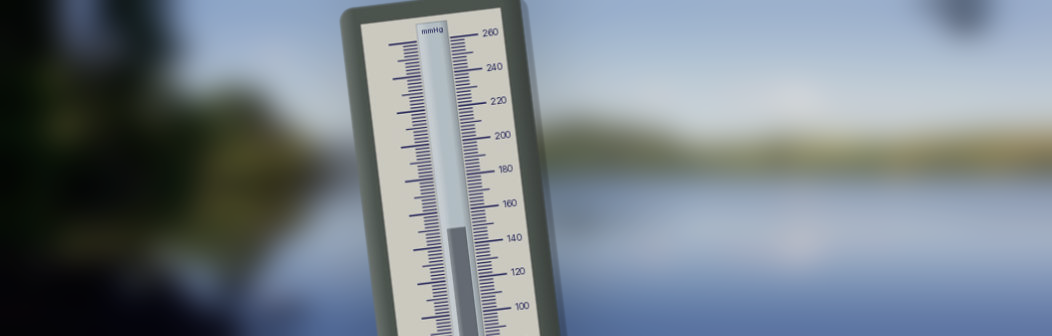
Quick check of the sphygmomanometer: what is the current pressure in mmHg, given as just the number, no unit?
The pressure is 150
